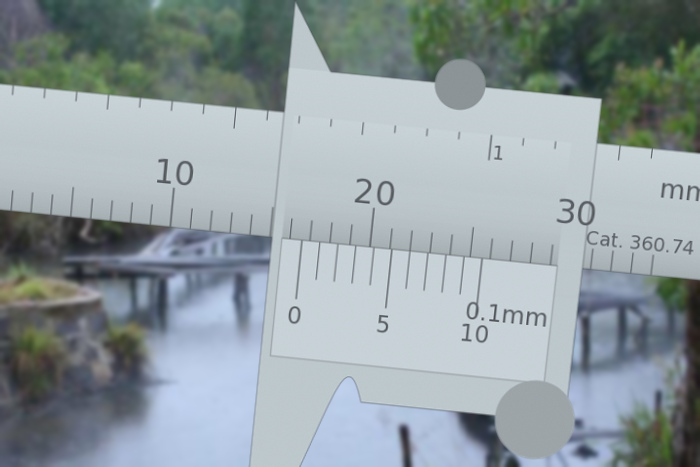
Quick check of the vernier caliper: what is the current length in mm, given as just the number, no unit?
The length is 16.6
